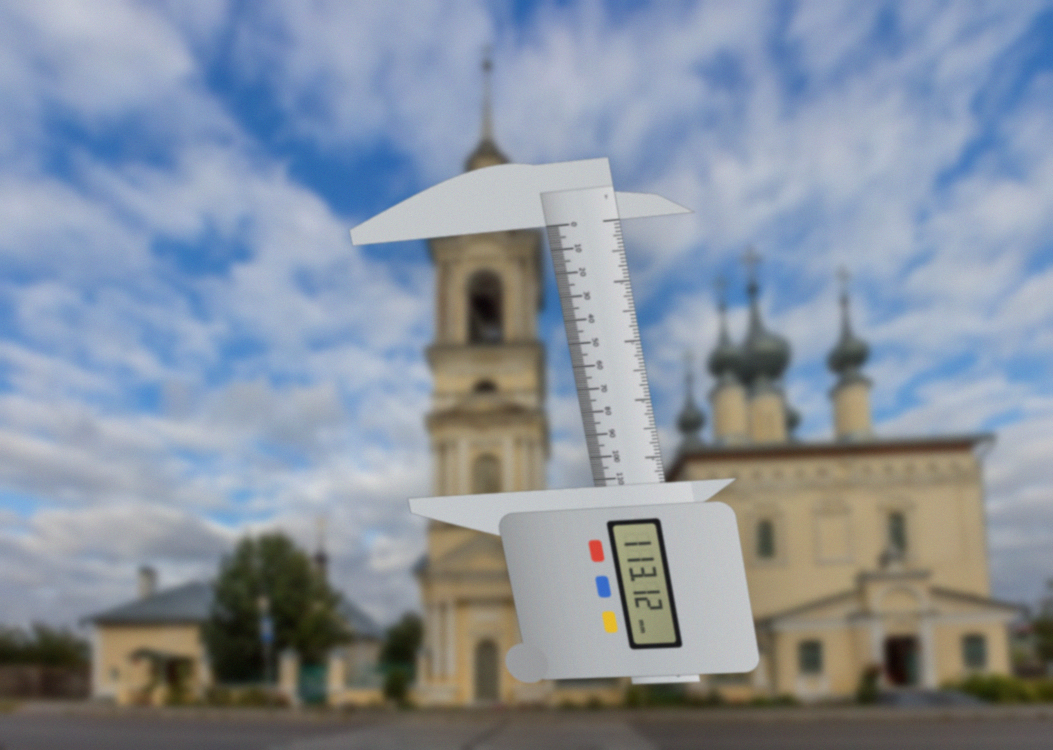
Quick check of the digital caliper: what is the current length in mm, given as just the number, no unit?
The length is 113.12
